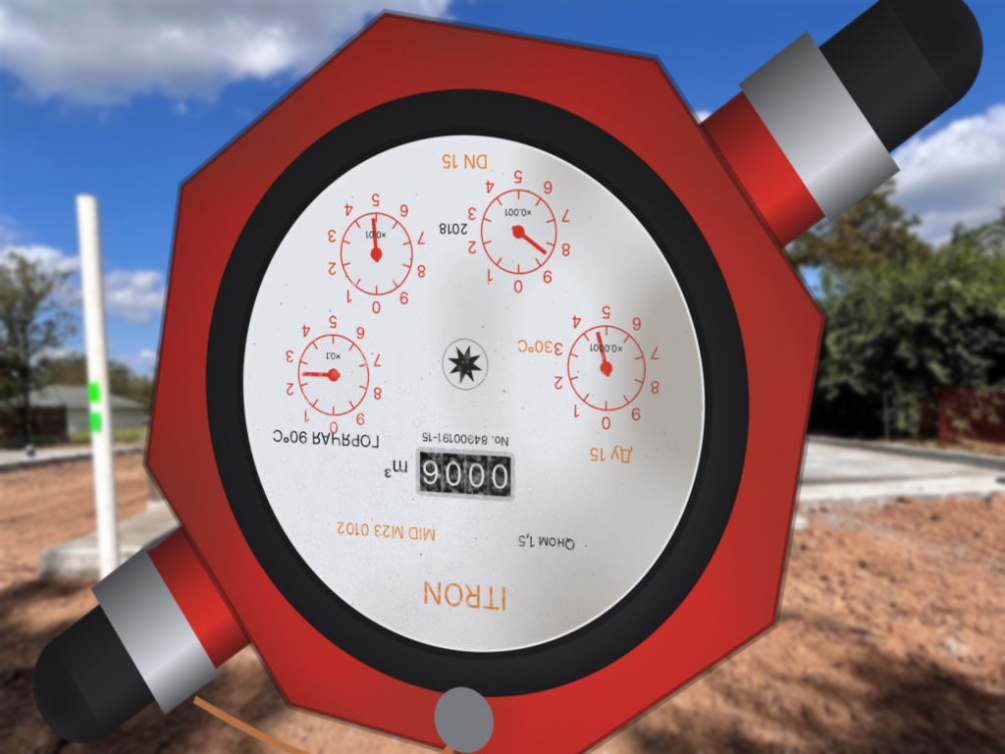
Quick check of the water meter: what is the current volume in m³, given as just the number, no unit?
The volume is 6.2484
